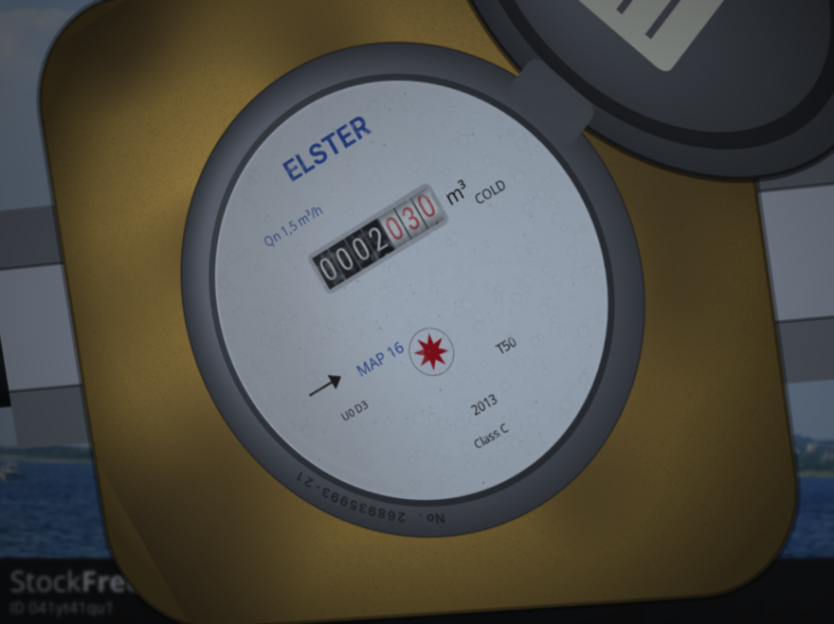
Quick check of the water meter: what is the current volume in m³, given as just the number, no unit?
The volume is 2.030
